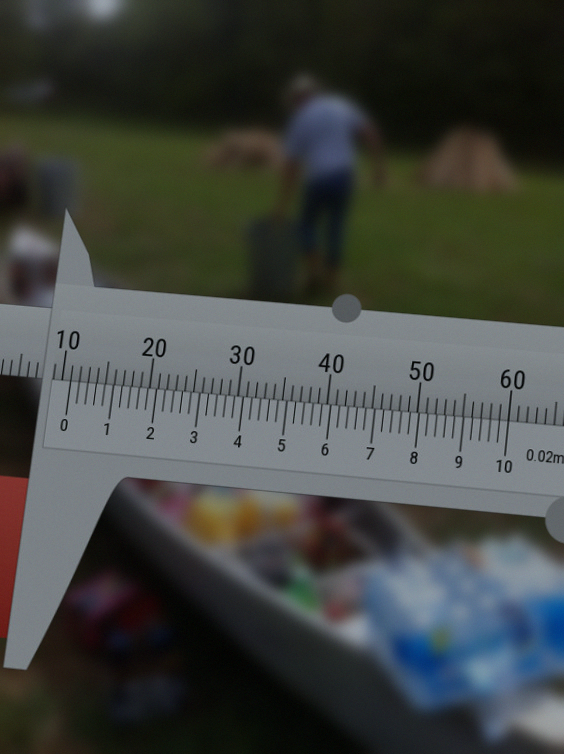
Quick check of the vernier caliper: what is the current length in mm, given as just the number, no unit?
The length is 11.0
